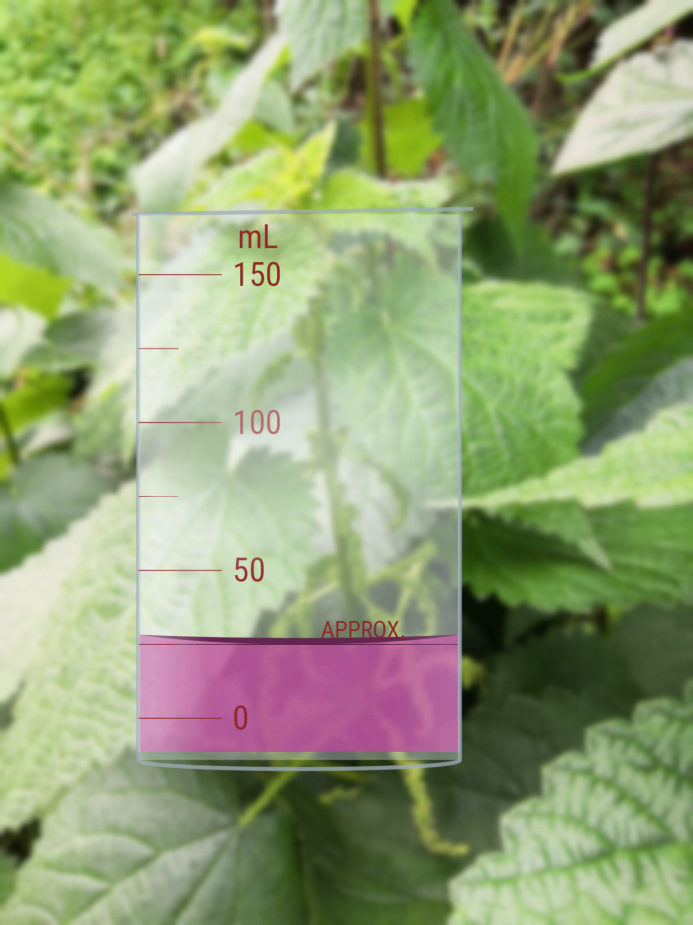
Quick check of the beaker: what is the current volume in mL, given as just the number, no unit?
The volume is 25
